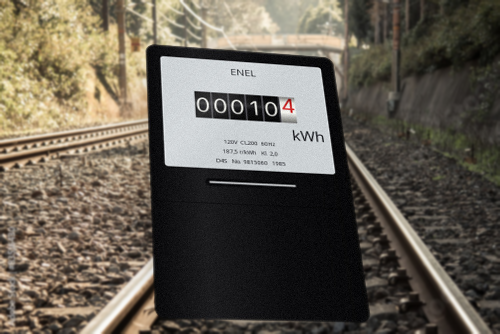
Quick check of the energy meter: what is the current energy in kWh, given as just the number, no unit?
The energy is 10.4
